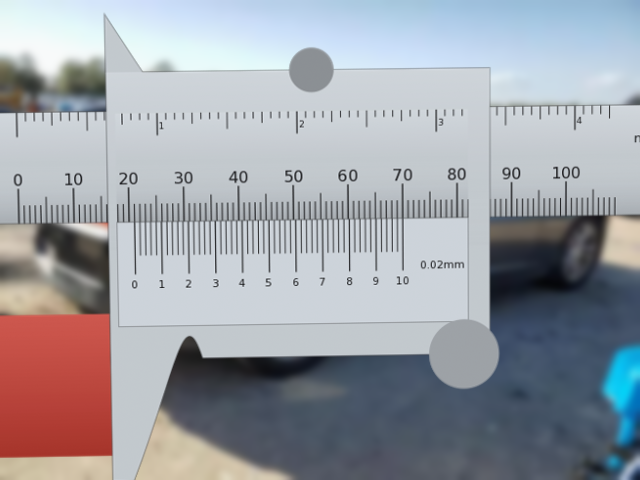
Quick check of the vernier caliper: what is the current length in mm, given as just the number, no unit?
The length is 21.0
